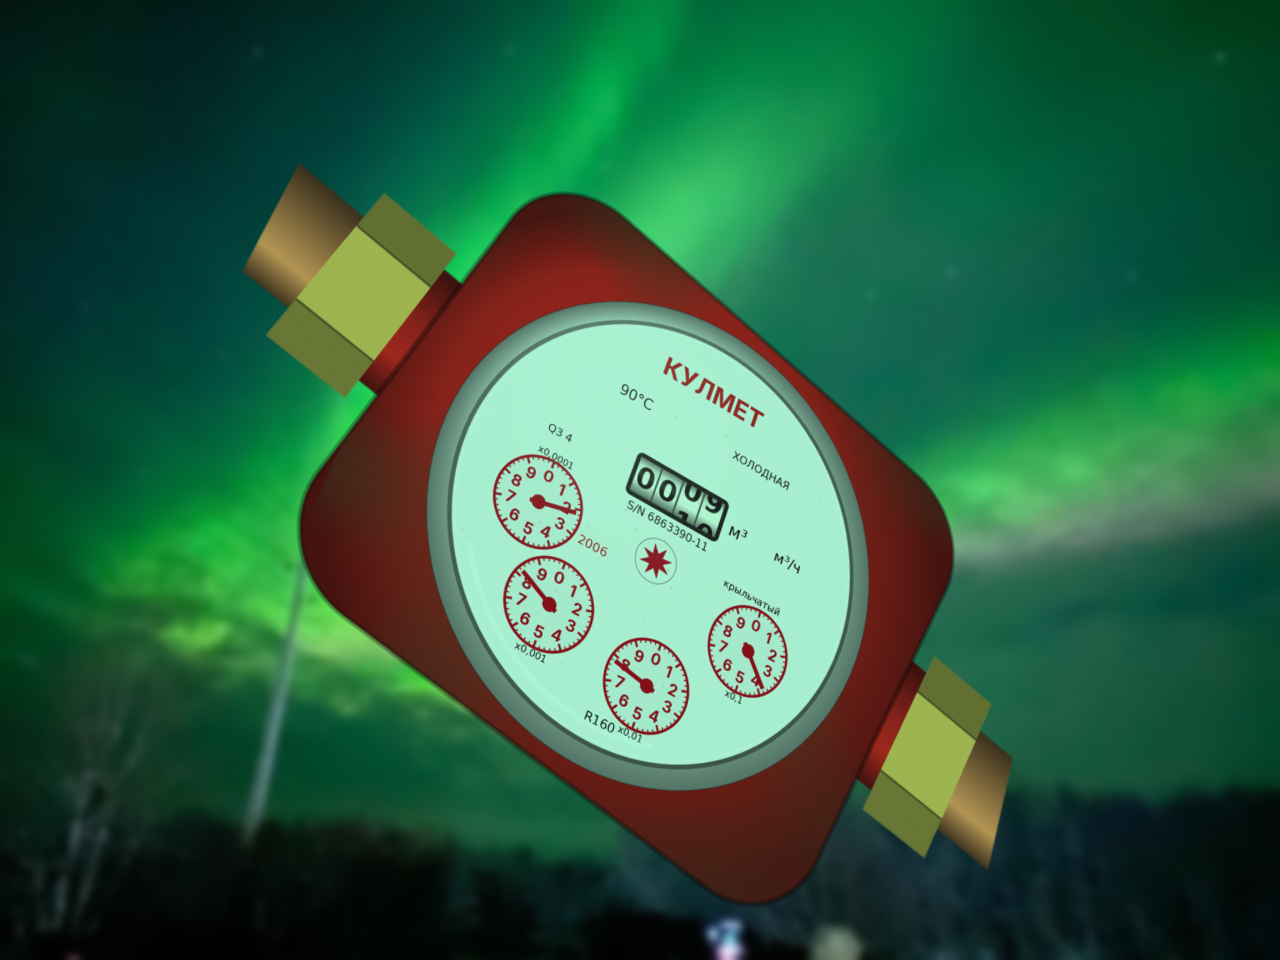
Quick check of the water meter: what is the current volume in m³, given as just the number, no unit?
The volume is 9.3782
